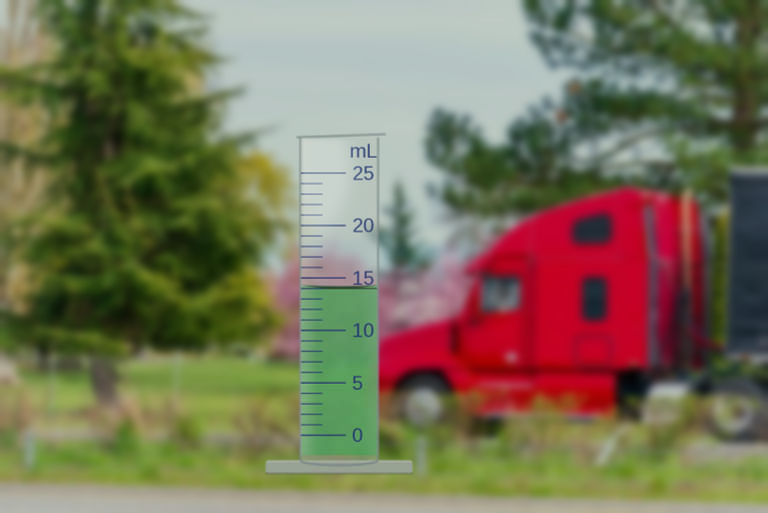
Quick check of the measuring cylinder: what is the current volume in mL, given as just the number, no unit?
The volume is 14
